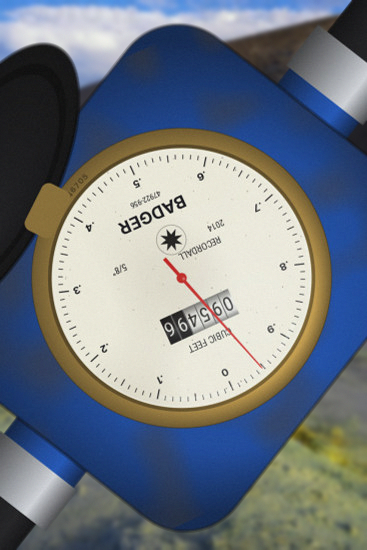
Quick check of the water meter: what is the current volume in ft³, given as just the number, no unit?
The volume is 95495.95
